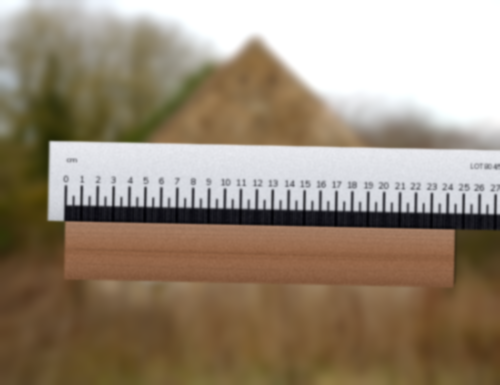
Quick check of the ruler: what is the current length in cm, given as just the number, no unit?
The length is 24.5
